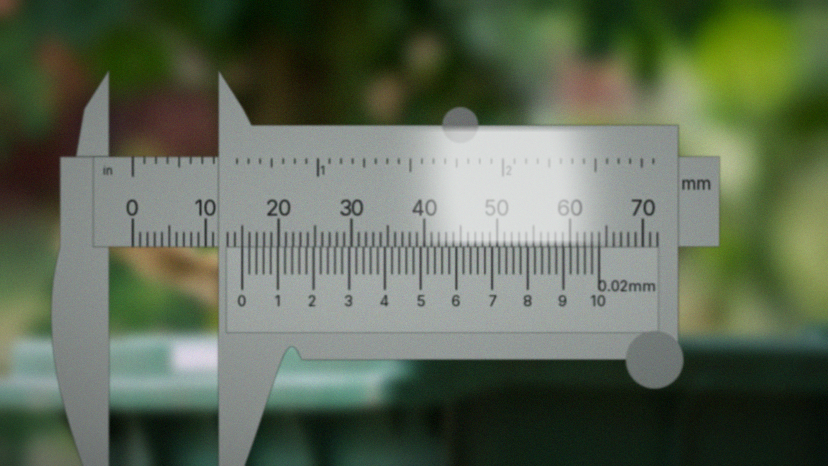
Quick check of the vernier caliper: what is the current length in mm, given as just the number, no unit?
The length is 15.0
